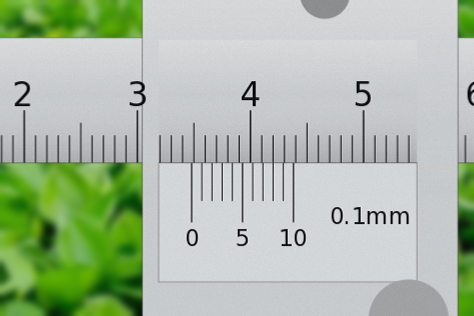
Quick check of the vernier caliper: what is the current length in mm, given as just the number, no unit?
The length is 34.8
